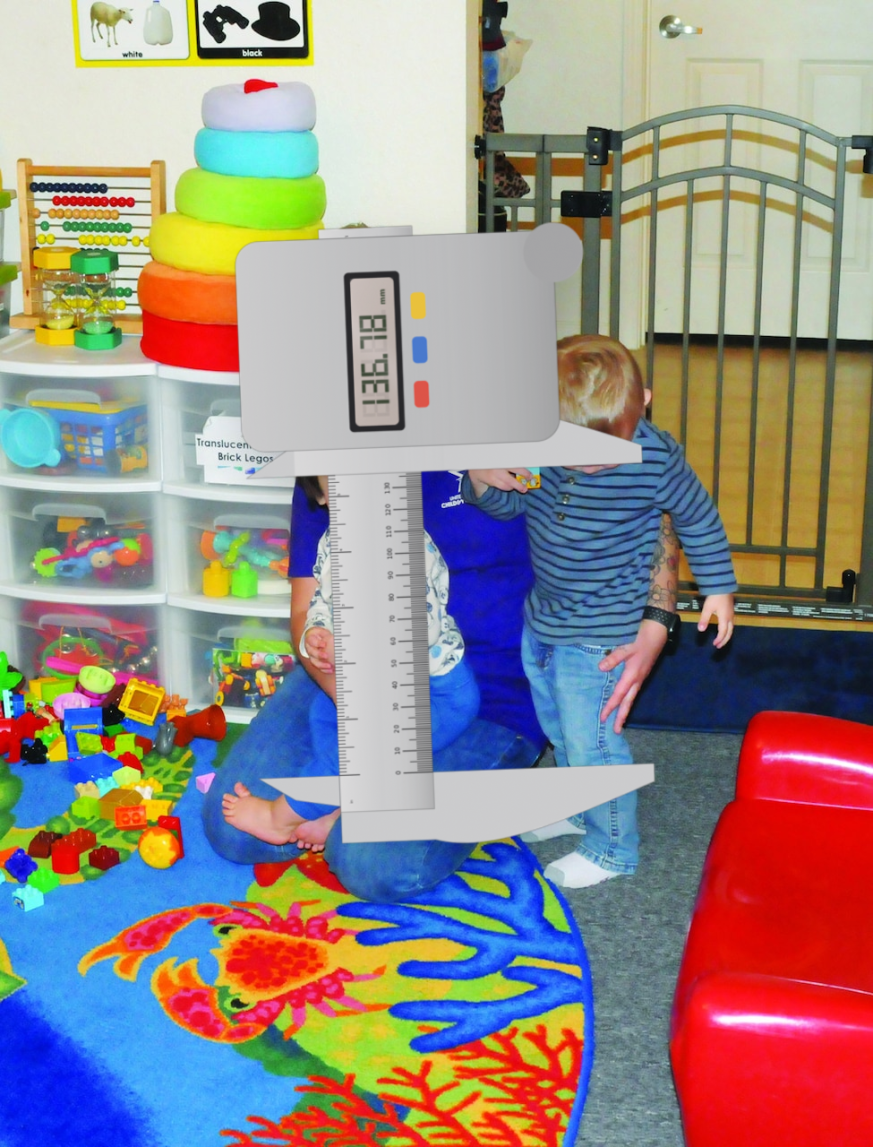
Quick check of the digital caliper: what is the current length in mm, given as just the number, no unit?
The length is 136.78
